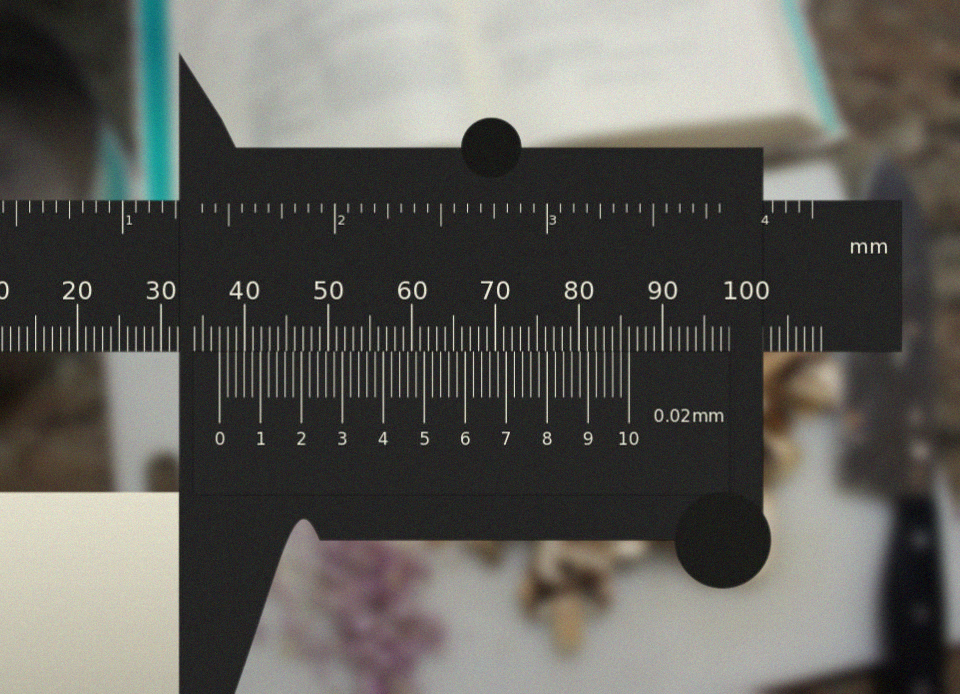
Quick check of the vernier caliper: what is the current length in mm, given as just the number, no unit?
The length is 37.0
